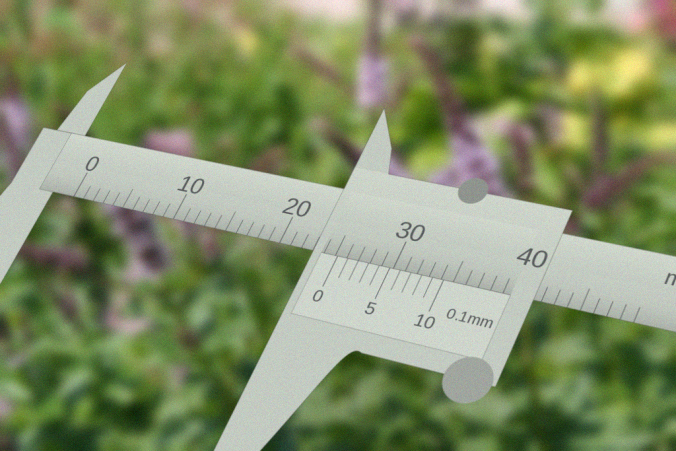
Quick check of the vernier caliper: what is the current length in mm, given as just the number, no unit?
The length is 25.2
